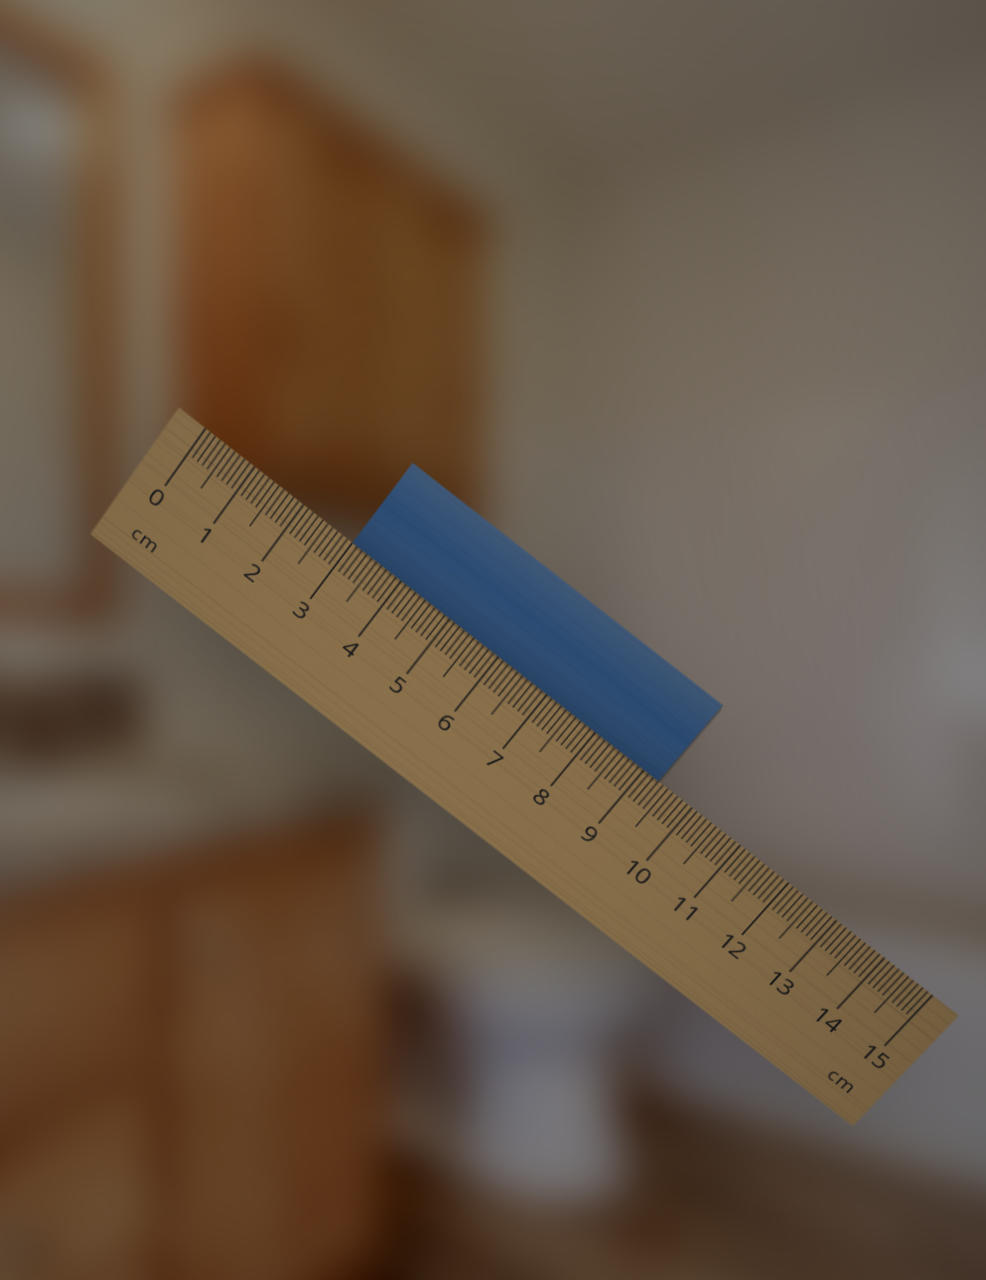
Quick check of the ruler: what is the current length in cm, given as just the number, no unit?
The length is 6.3
